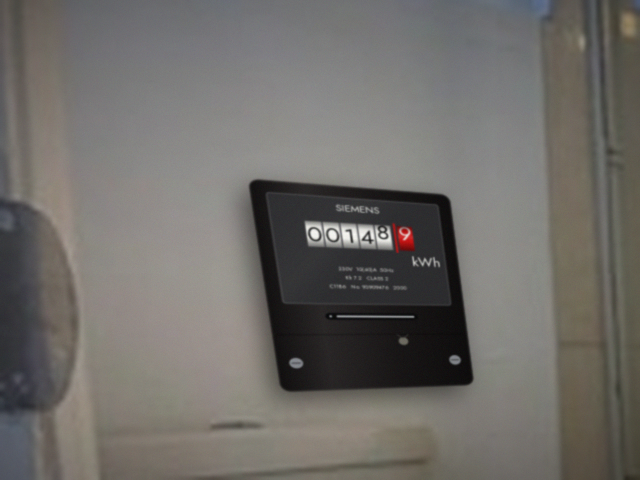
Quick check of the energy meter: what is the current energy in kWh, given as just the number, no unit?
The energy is 148.9
